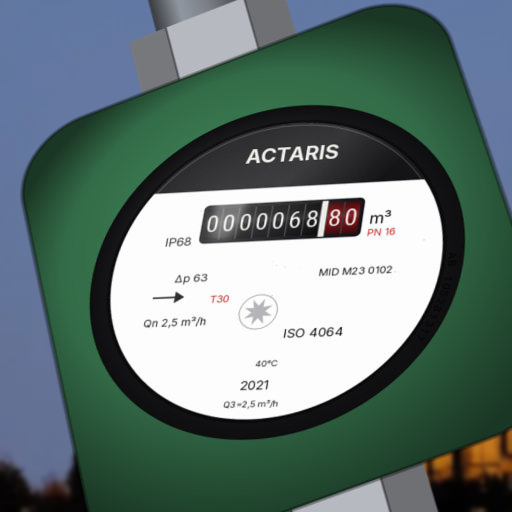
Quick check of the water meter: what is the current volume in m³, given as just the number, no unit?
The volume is 68.80
